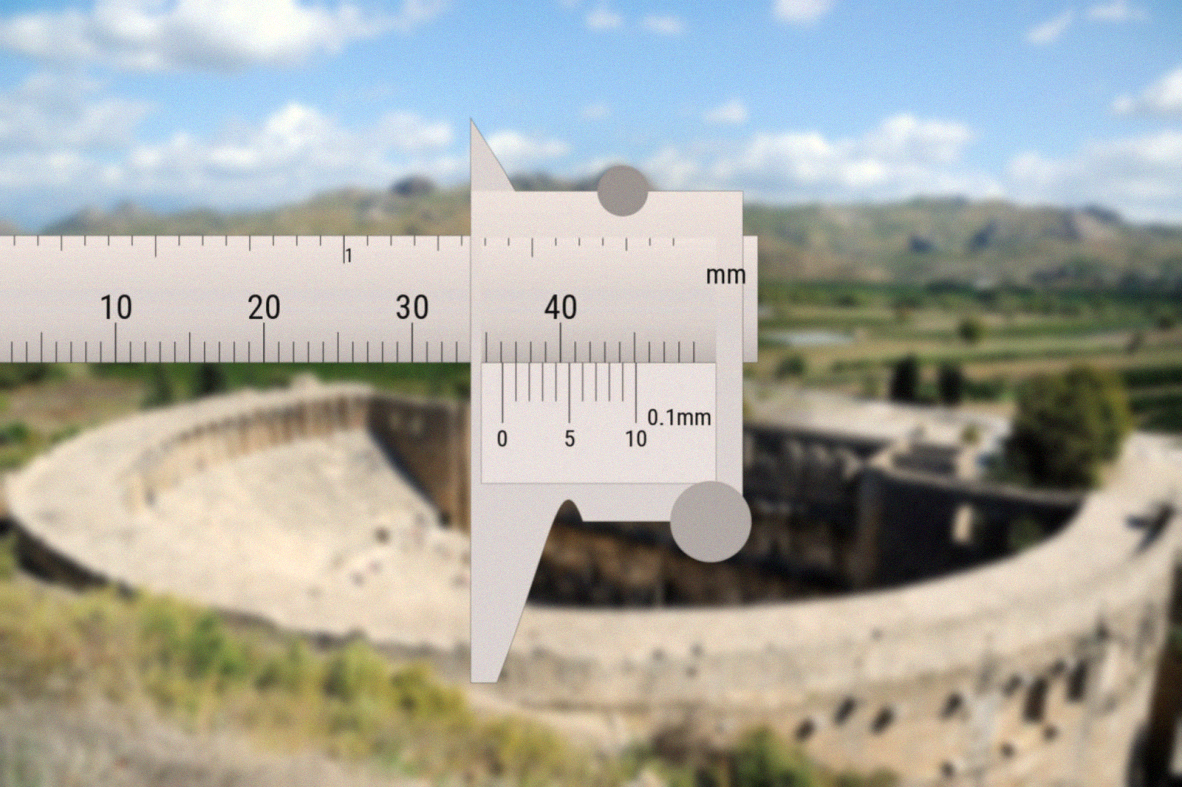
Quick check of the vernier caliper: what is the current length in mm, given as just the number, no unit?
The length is 36.1
